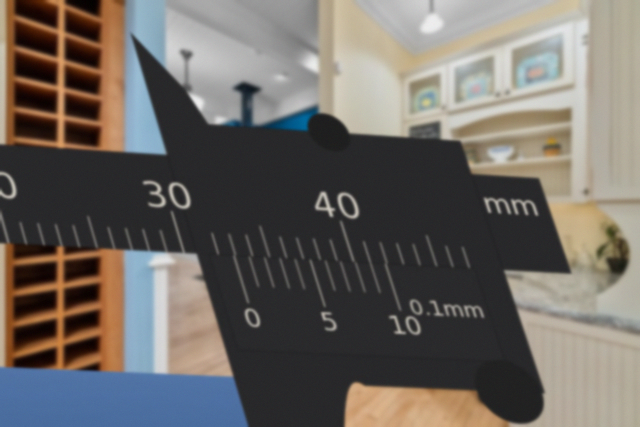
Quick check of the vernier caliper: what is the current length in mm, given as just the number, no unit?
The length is 32.9
